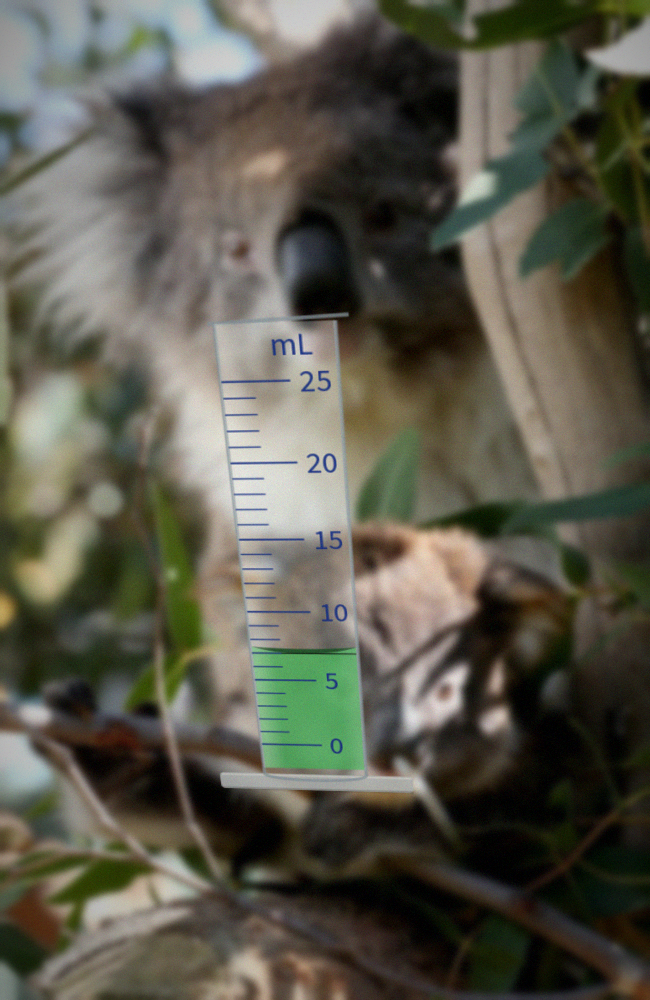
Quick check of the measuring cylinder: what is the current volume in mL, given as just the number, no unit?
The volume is 7
